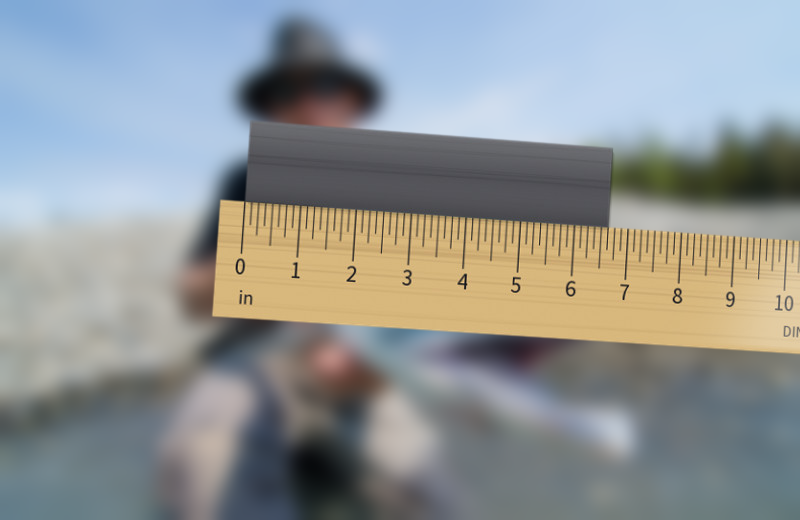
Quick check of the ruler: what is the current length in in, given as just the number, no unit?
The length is 6.625
